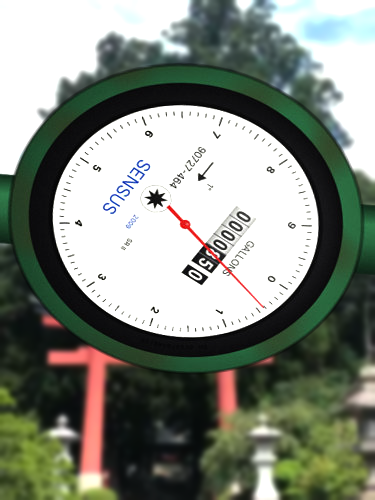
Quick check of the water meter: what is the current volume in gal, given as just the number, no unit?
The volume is 850.4
